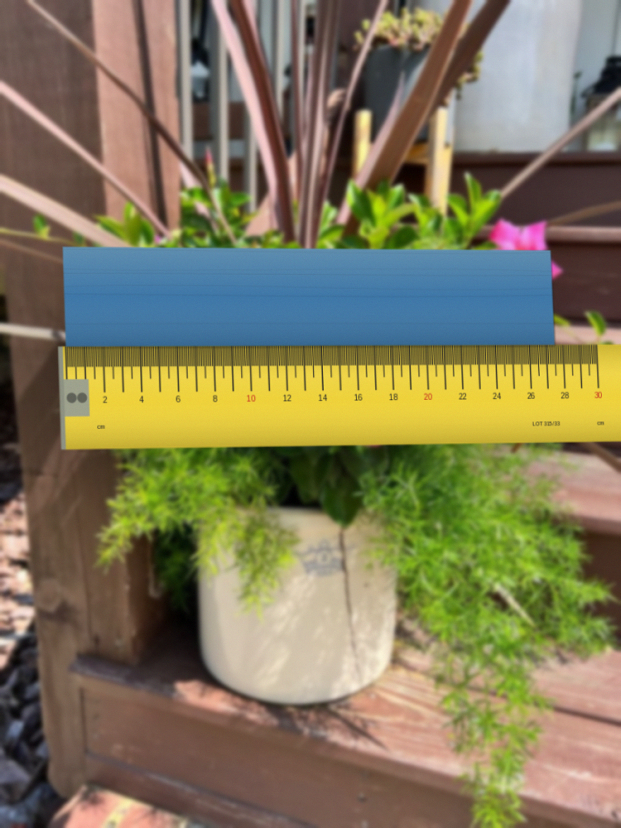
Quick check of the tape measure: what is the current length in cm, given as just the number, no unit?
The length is 27.5
